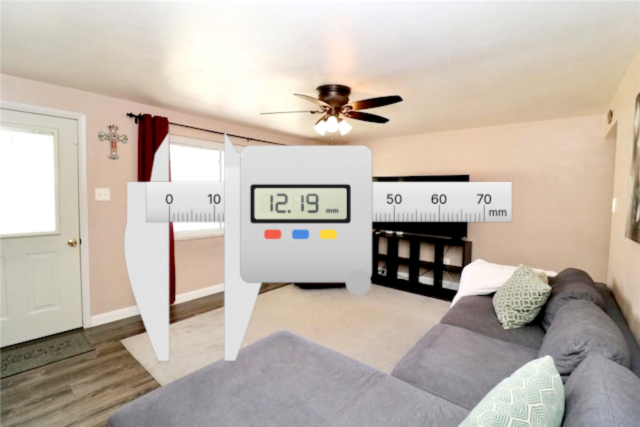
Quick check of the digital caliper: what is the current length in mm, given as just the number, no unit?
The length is 12.19
